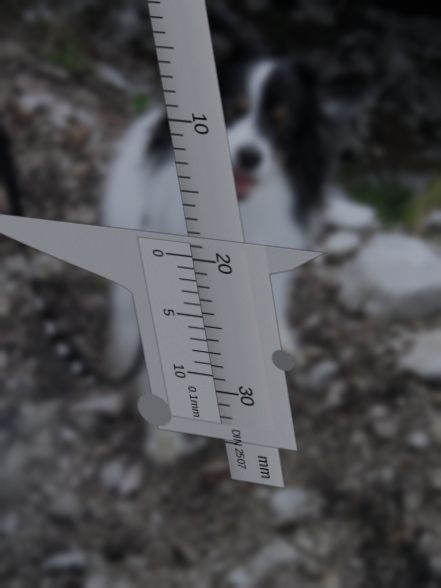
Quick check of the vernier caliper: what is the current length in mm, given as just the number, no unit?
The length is 19.8
